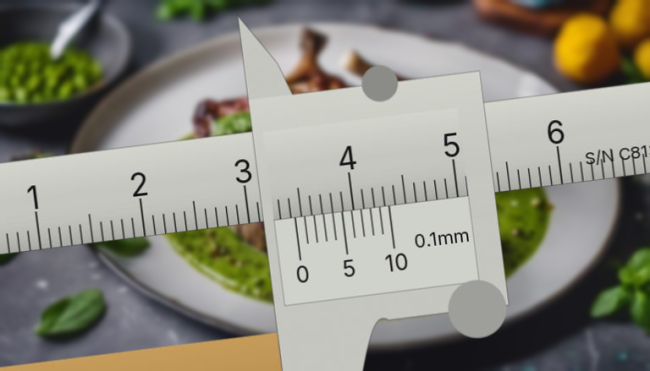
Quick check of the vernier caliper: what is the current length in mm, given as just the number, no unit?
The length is 34.4
